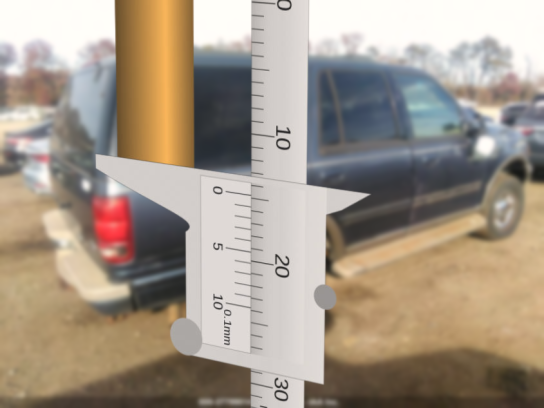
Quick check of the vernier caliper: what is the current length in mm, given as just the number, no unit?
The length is 14.8
